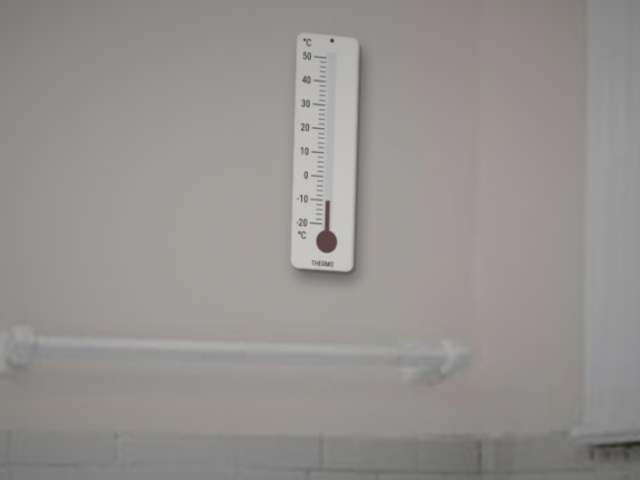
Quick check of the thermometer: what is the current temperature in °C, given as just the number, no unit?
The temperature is -10
